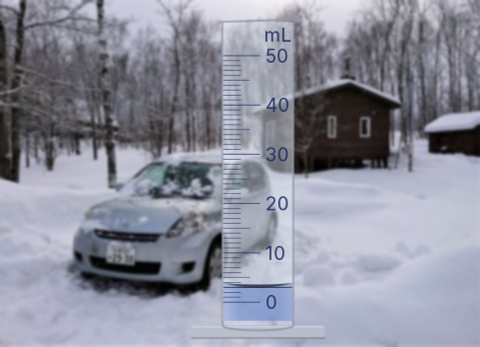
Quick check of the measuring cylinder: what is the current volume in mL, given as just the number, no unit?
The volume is 3
